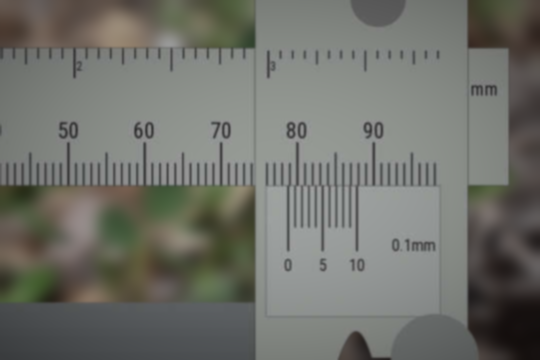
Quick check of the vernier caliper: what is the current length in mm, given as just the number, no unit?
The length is 78.8
